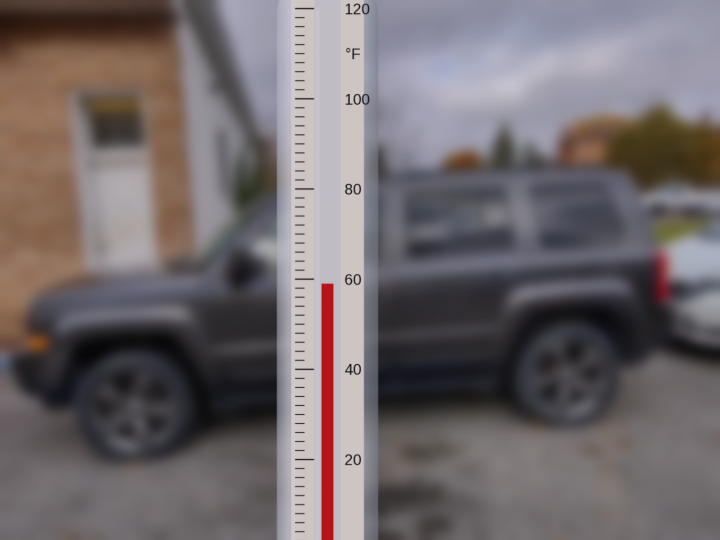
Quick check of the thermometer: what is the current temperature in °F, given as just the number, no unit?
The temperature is 59
